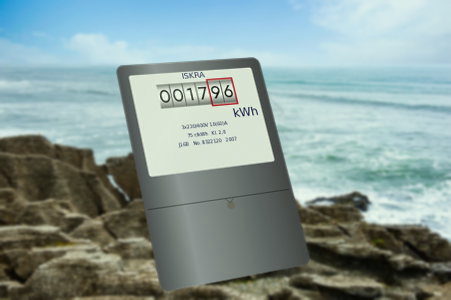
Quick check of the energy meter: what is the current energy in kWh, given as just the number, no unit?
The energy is 17.96
